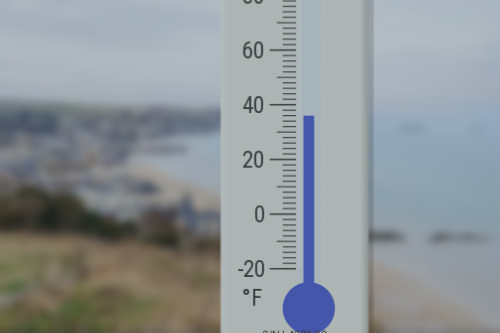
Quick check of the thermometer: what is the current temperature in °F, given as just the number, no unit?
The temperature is 36
